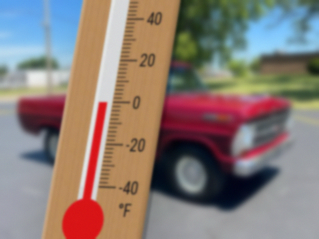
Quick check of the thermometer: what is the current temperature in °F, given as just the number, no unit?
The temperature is 0
